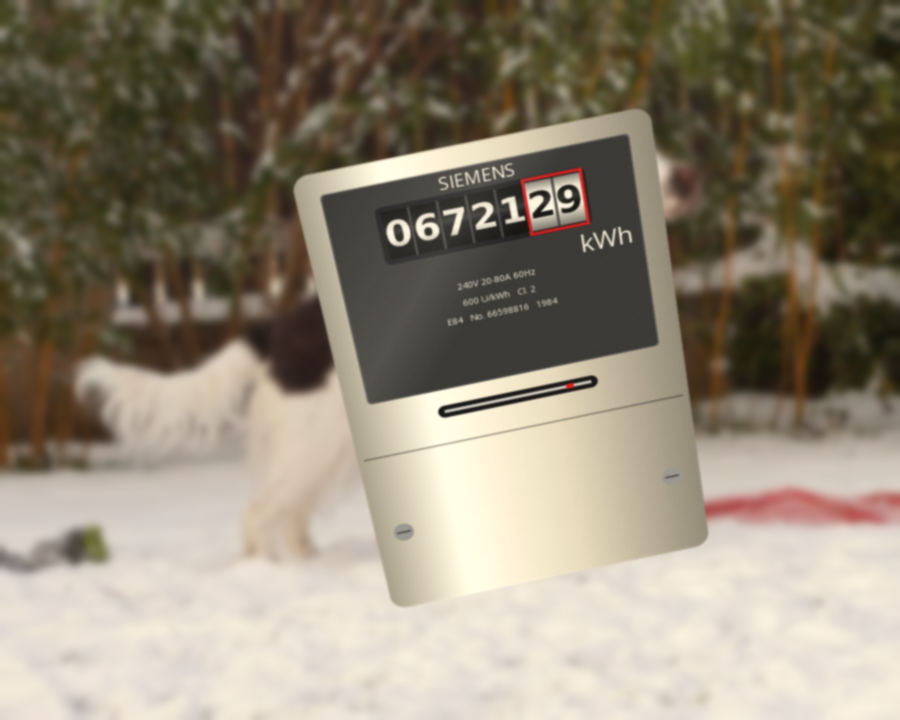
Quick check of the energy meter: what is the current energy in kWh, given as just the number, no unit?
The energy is 6721.29
